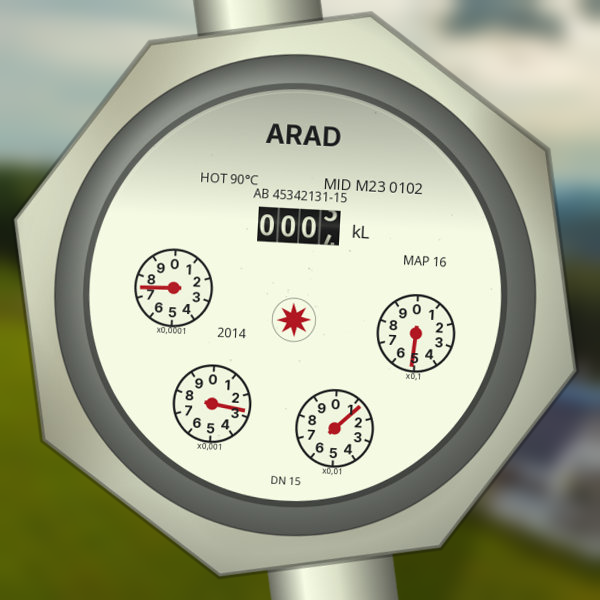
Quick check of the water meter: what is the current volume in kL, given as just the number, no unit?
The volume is 3.5127
